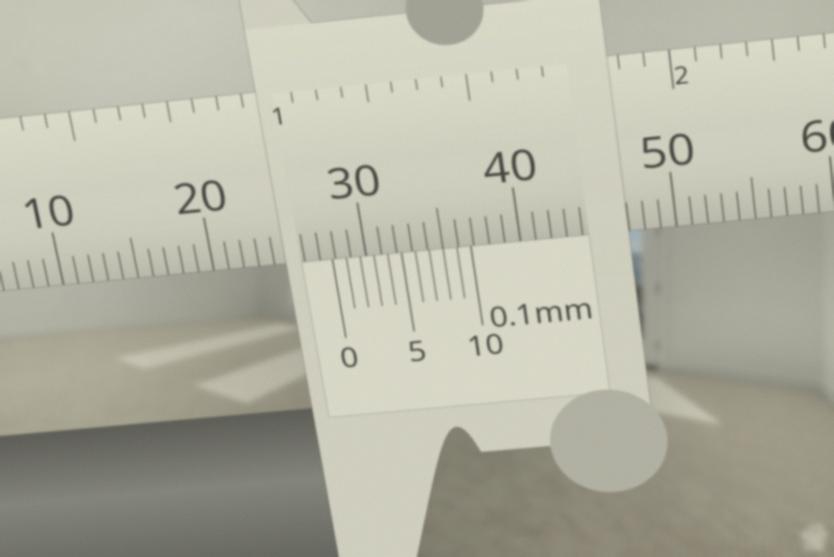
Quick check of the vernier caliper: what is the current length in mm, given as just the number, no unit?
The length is 27.8
